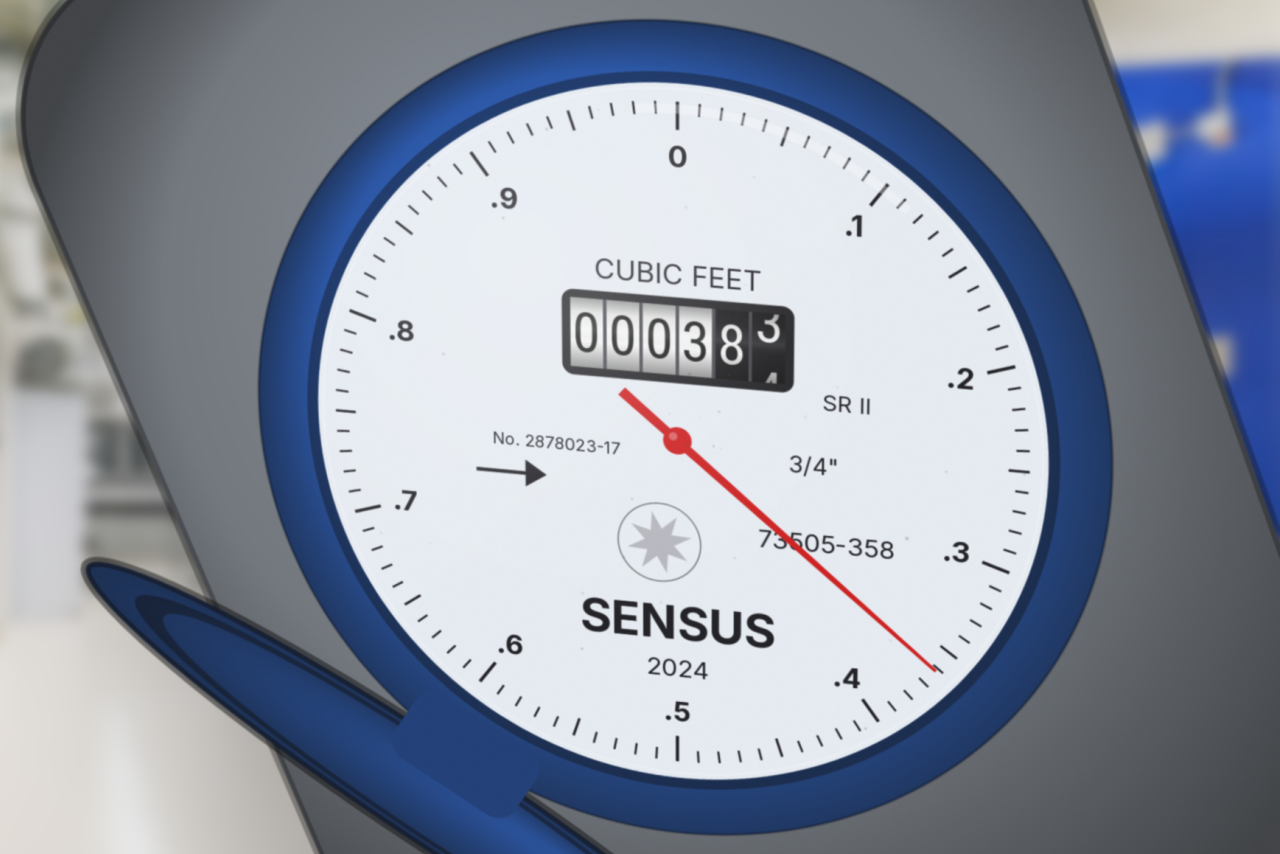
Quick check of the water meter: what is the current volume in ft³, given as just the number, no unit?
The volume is 383.36
